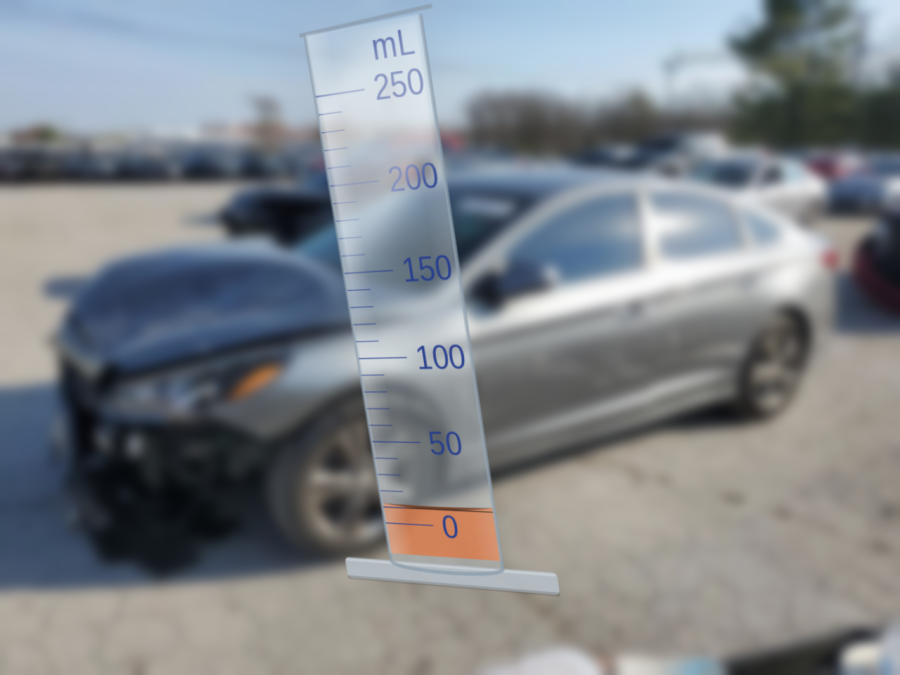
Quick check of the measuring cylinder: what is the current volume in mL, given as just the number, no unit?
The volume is 10
